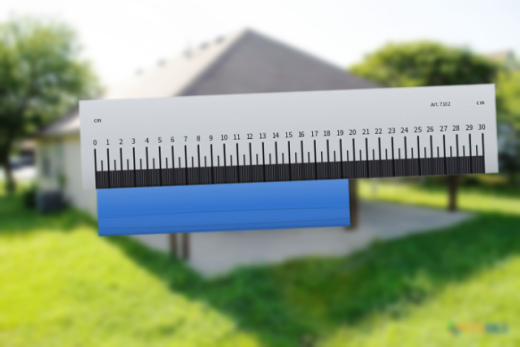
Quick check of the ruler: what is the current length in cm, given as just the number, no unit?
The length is 19.5
